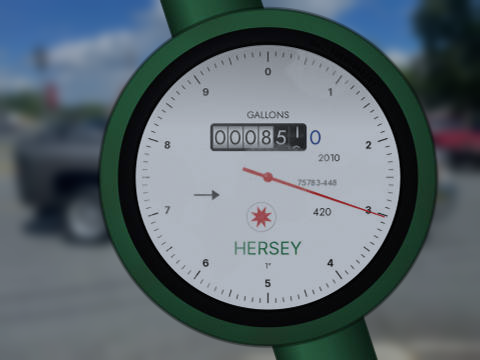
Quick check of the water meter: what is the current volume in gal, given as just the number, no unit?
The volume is 8513.0
